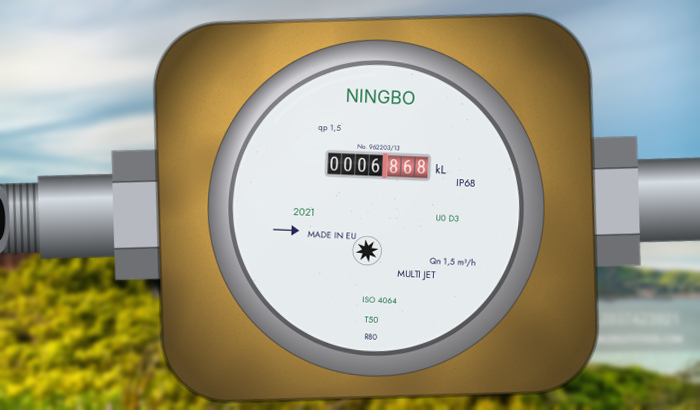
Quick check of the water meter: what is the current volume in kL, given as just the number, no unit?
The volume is 6.868
